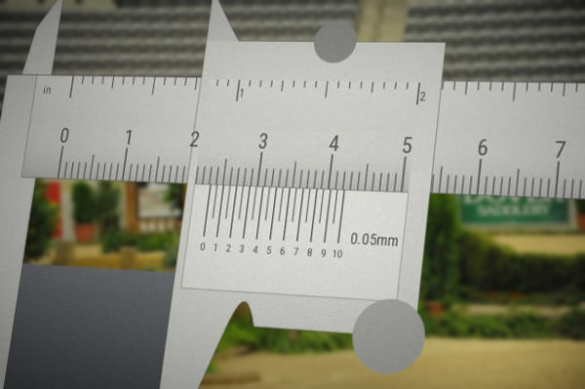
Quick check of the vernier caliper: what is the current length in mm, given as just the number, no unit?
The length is 23.2
